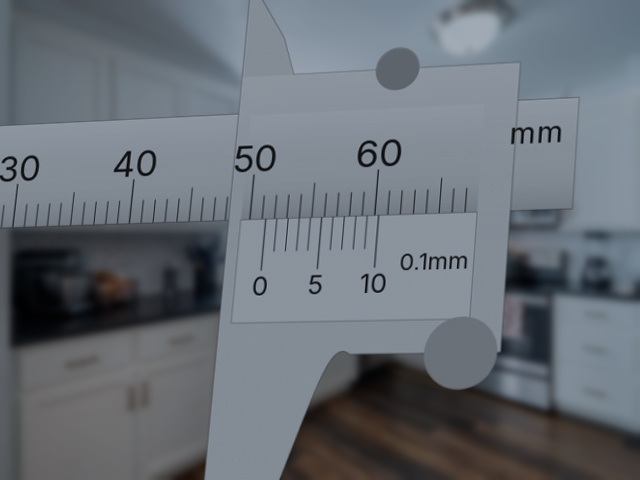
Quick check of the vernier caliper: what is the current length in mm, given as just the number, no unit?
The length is 51.3
